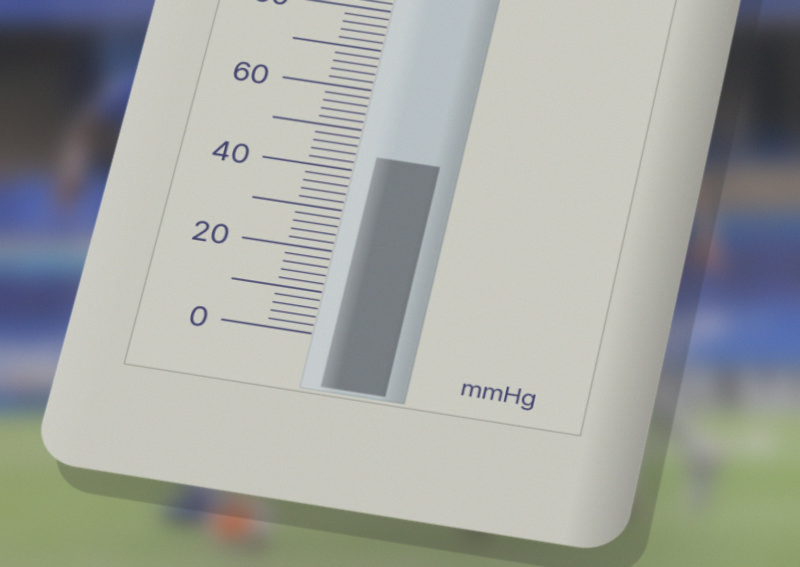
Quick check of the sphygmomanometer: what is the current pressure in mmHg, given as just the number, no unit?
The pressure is 44
